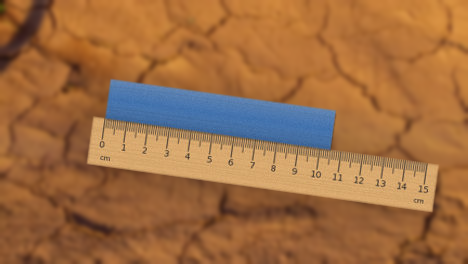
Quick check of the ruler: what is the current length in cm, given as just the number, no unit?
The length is 10.5
